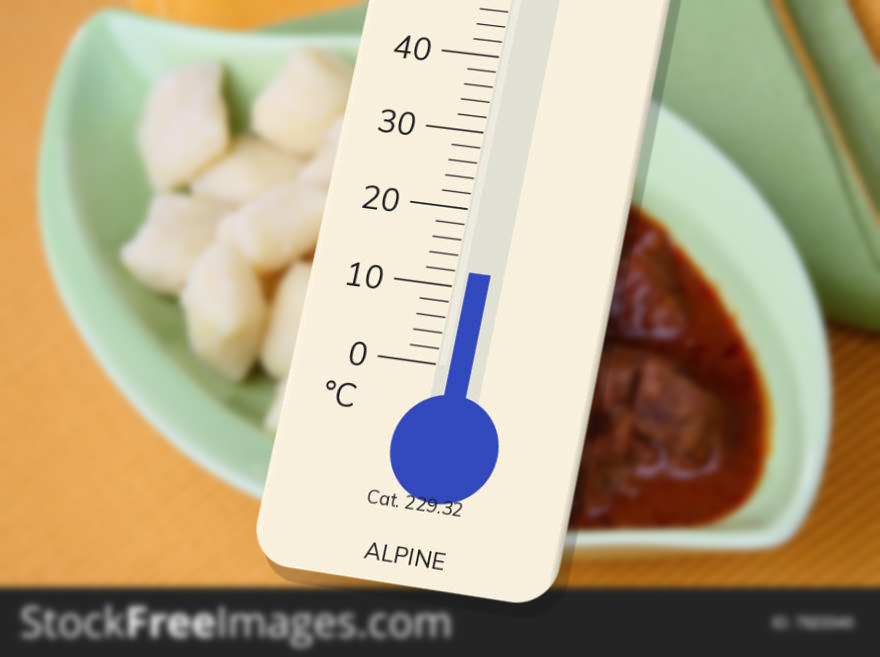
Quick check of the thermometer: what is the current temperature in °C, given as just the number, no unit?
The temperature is 12
